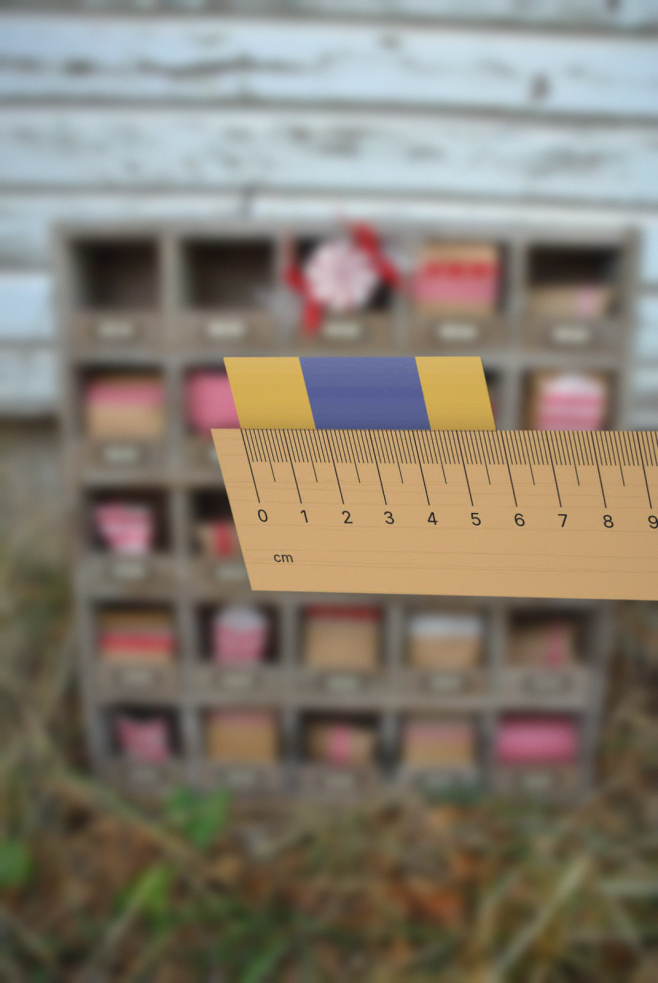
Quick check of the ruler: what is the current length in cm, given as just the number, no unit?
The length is 5.9
